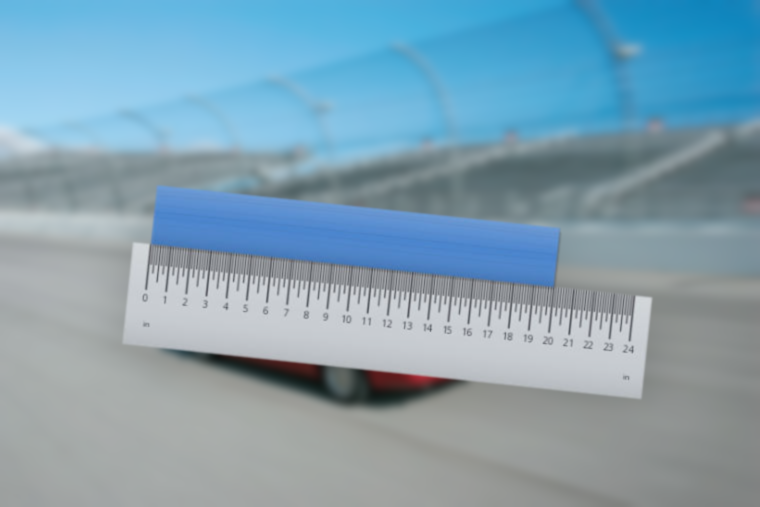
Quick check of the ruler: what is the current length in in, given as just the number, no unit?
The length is 20
